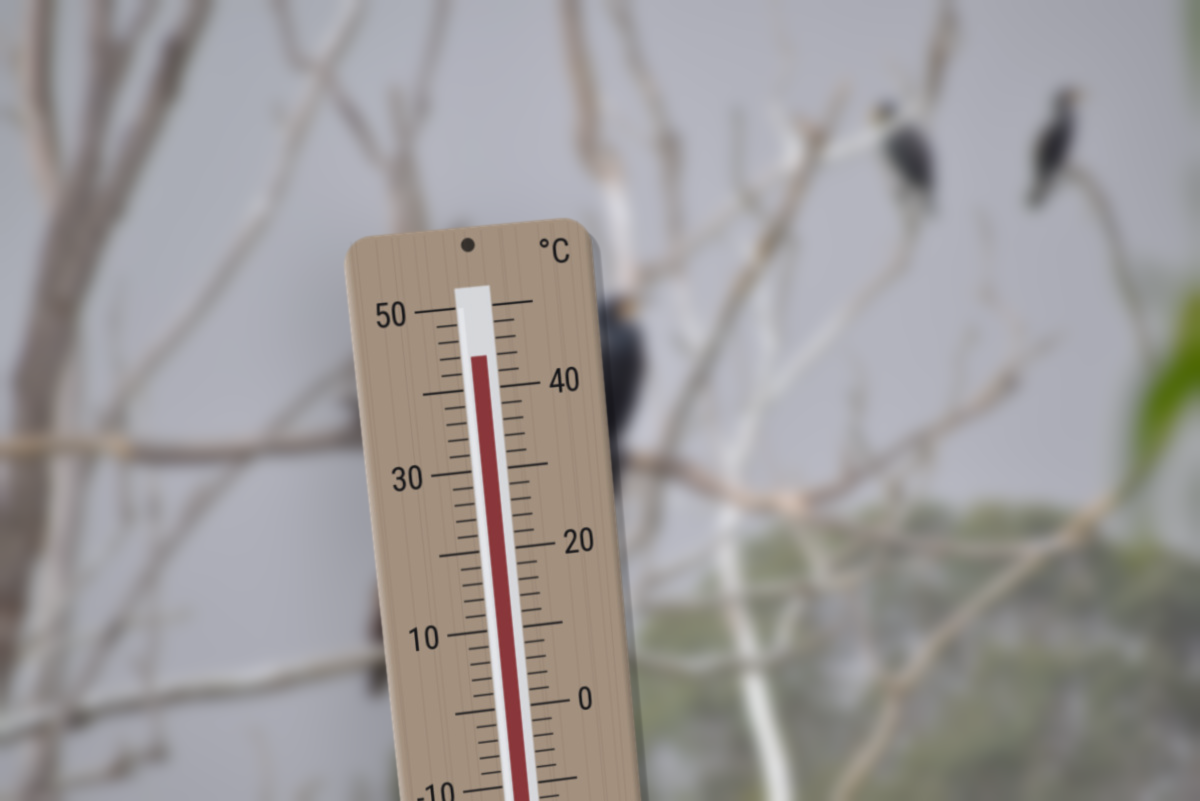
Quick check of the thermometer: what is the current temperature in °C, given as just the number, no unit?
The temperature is 44
